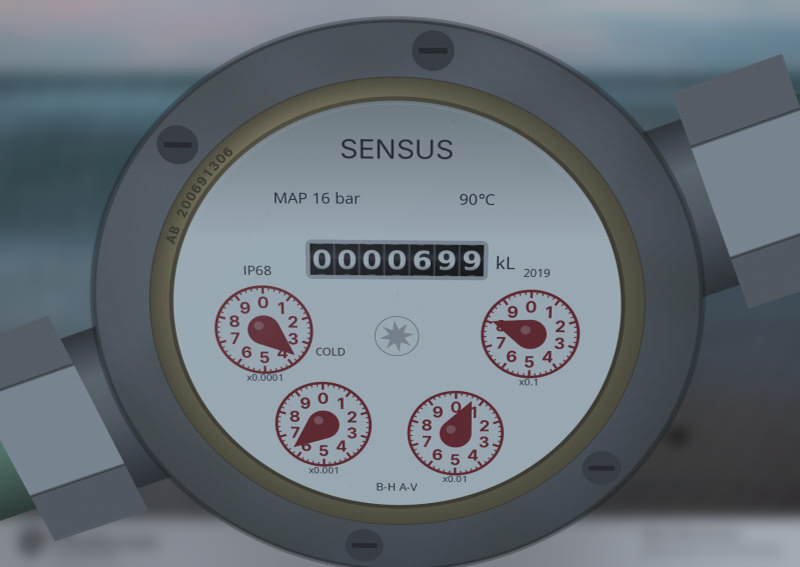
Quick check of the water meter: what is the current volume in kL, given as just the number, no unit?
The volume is 699.8063
